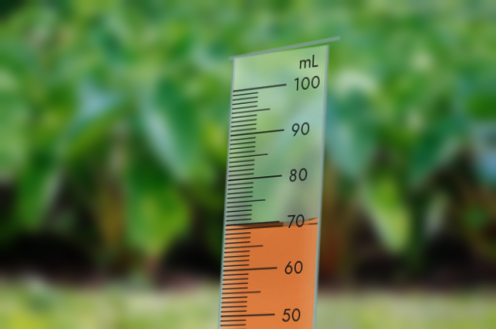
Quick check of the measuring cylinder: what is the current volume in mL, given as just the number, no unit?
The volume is 69
